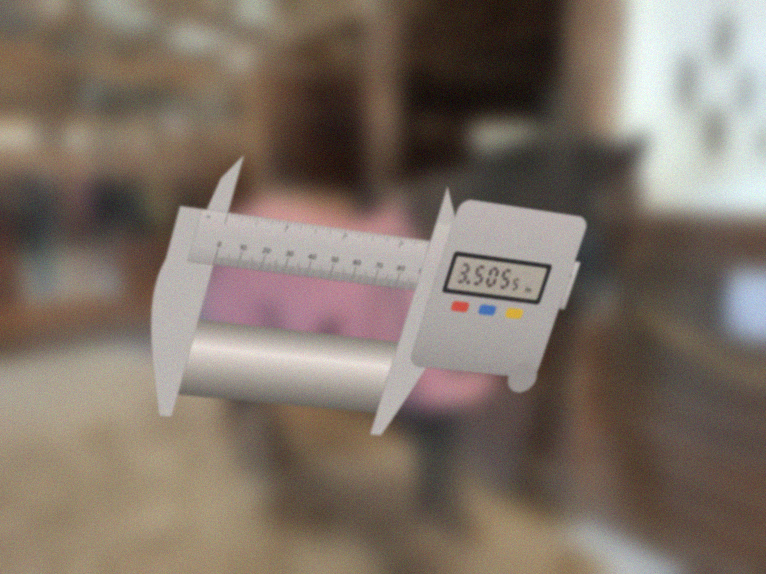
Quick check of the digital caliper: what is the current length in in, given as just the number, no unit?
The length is 3.5055
